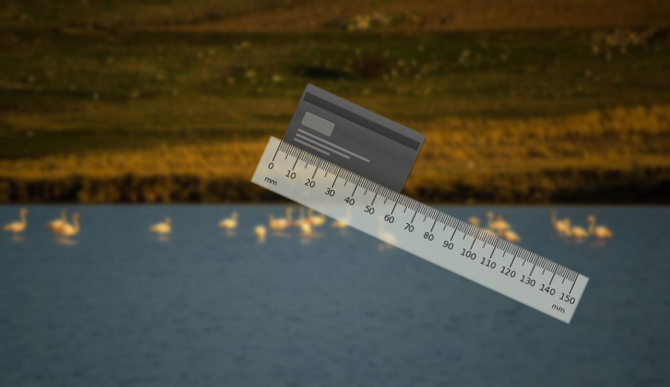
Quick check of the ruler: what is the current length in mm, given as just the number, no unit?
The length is 60
